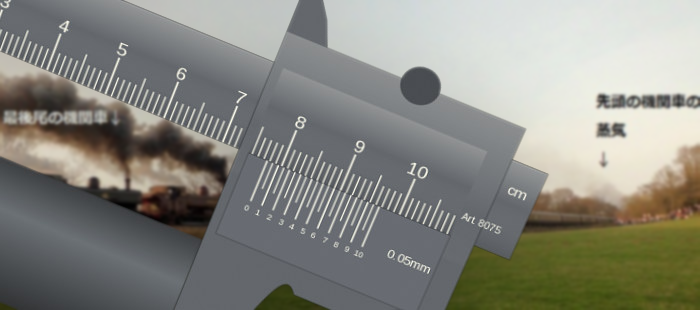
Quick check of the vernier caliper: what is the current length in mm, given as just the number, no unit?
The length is 77.6
